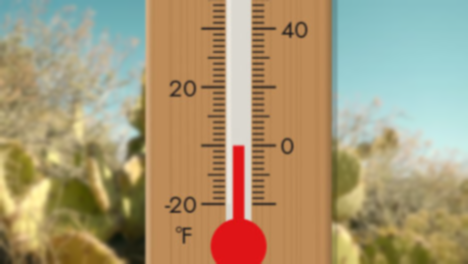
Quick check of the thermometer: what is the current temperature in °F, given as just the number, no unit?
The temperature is 0
